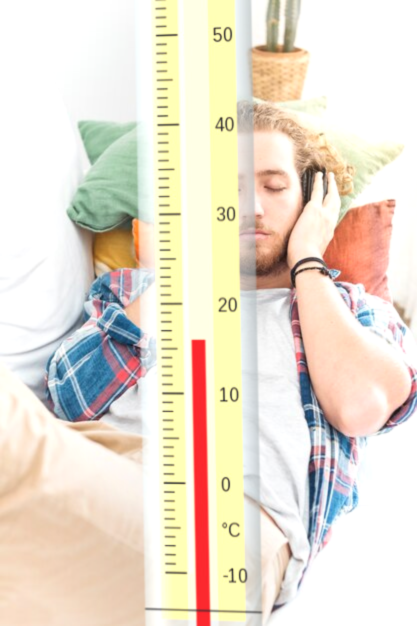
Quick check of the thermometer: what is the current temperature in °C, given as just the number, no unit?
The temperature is 16
